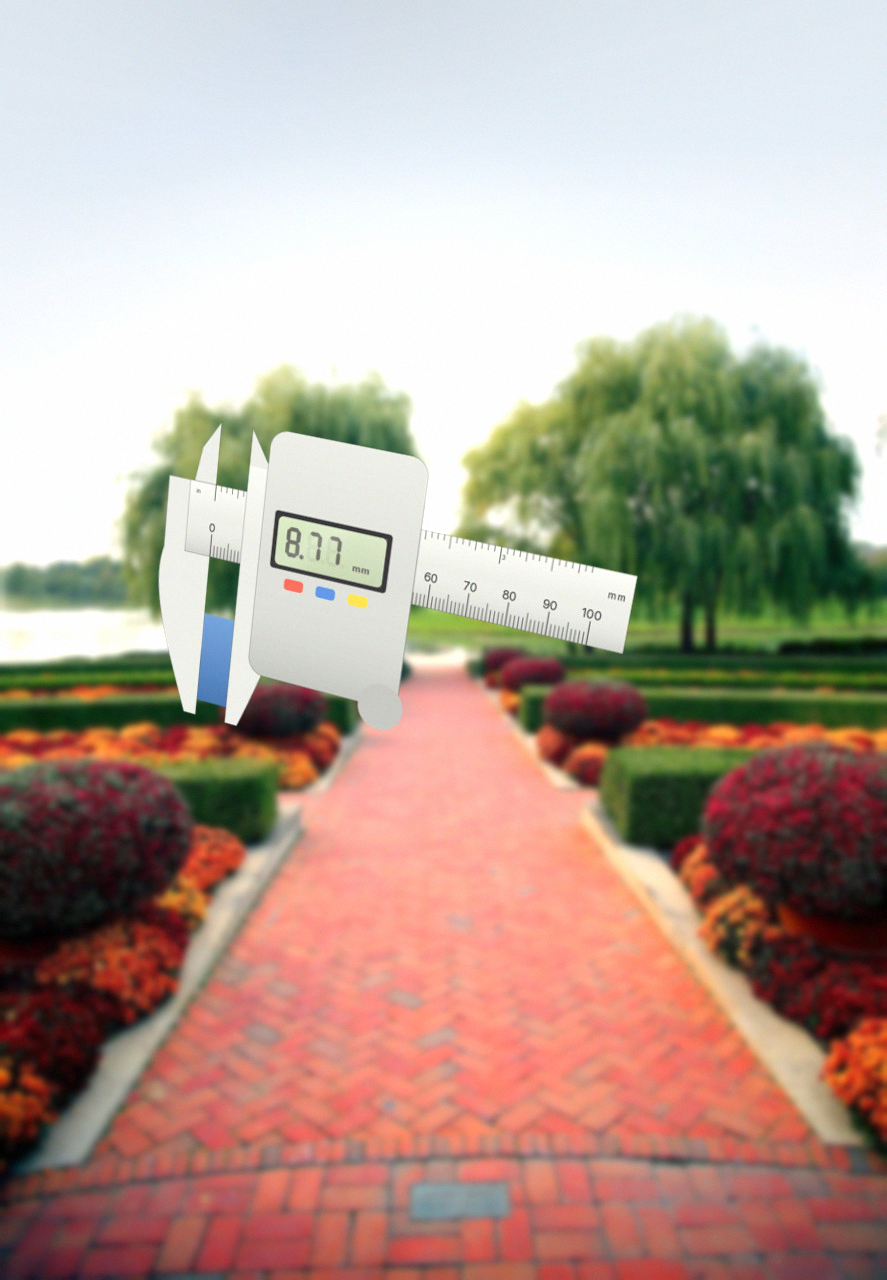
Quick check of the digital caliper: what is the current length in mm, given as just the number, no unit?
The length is 8.77
